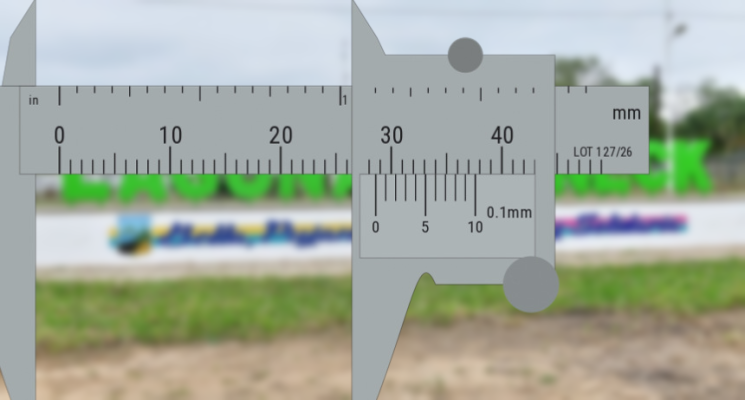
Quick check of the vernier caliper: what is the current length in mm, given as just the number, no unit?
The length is 28.6
